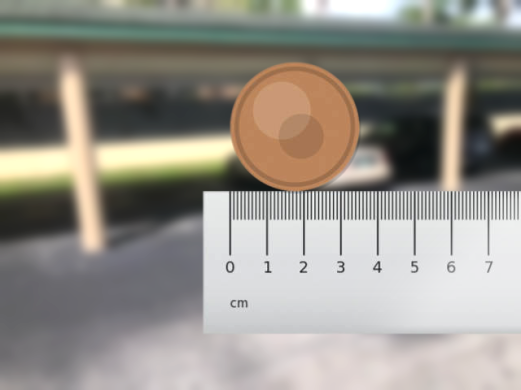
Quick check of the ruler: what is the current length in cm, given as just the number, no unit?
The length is 3.5
